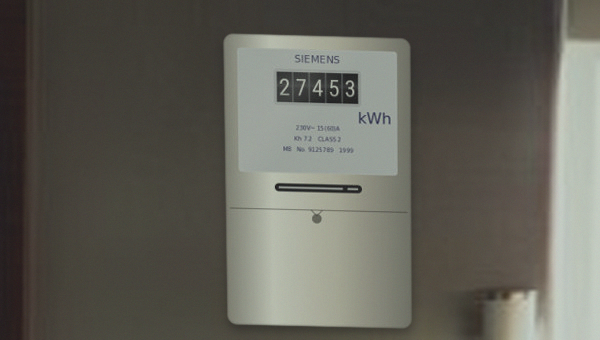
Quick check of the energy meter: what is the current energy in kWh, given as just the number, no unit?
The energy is 27453
